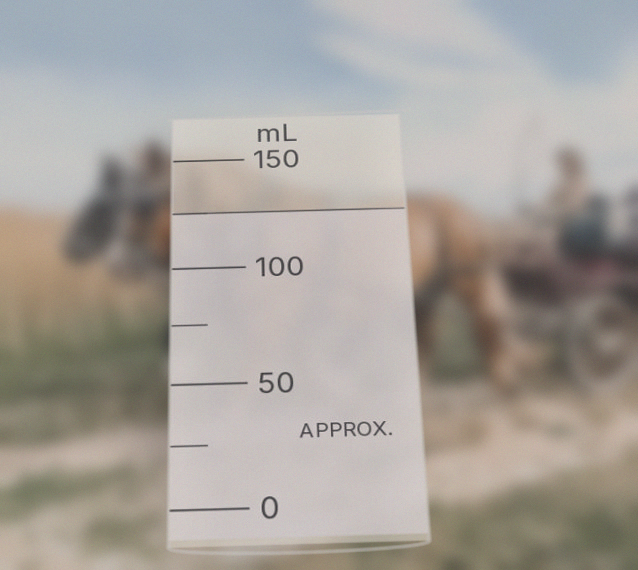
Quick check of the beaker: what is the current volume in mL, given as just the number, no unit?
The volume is 125
